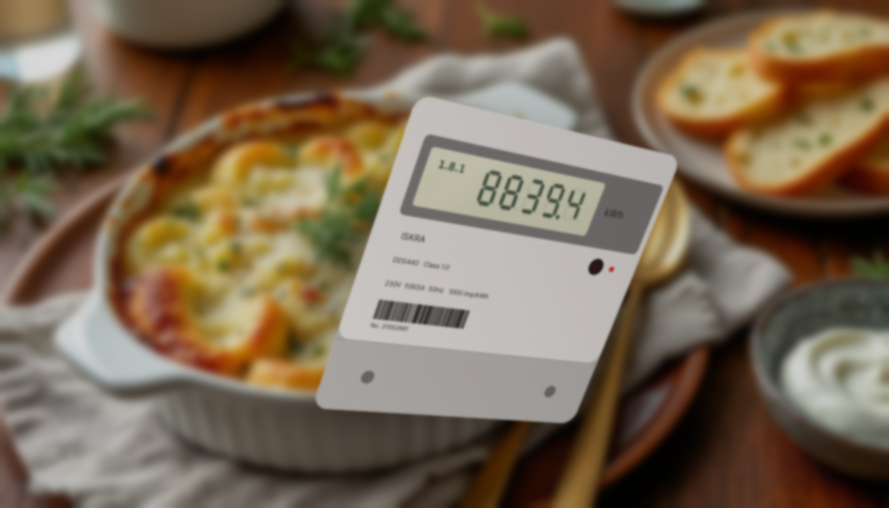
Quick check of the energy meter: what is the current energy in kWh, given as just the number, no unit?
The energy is 8839.4
